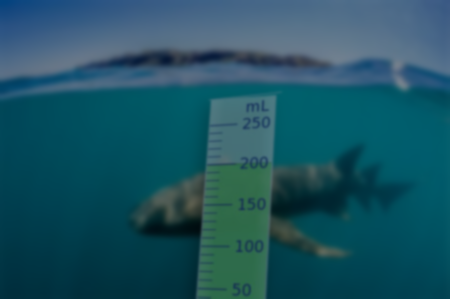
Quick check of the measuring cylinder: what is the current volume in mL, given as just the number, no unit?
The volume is 200
